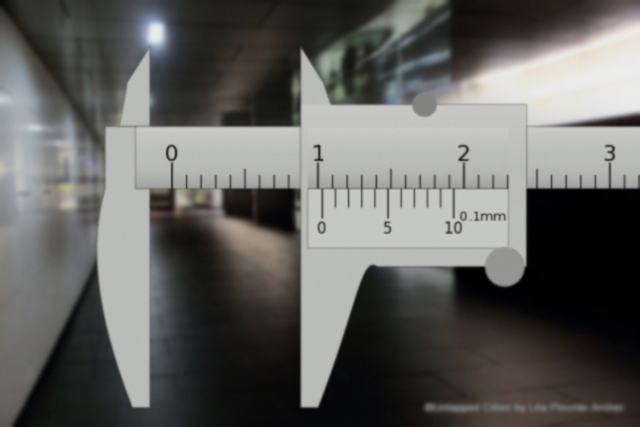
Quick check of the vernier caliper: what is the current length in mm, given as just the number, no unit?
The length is 10.3
